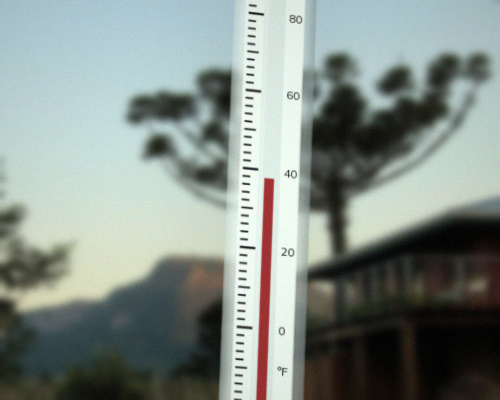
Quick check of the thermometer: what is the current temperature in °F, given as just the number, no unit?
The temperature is 38
